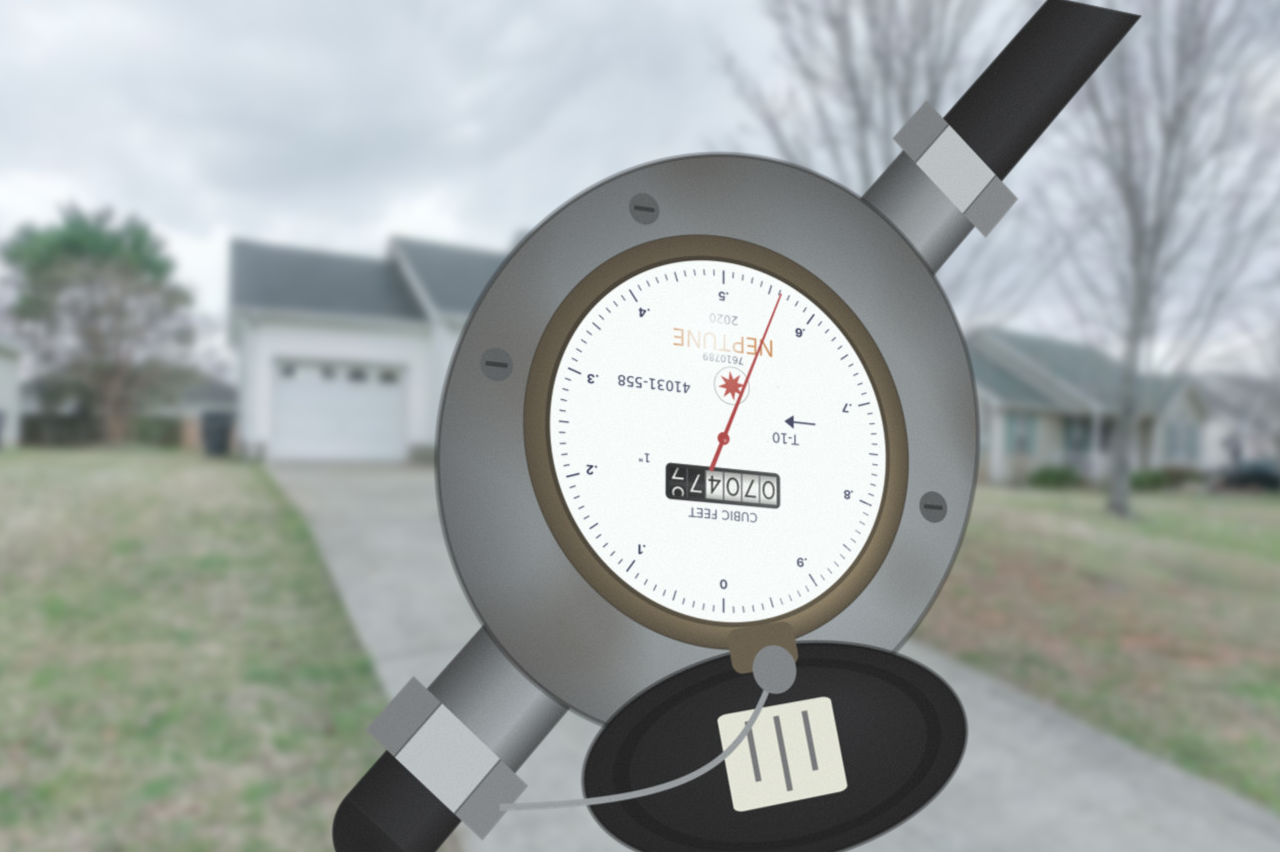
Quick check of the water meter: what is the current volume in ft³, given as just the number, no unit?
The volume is 70476.56
